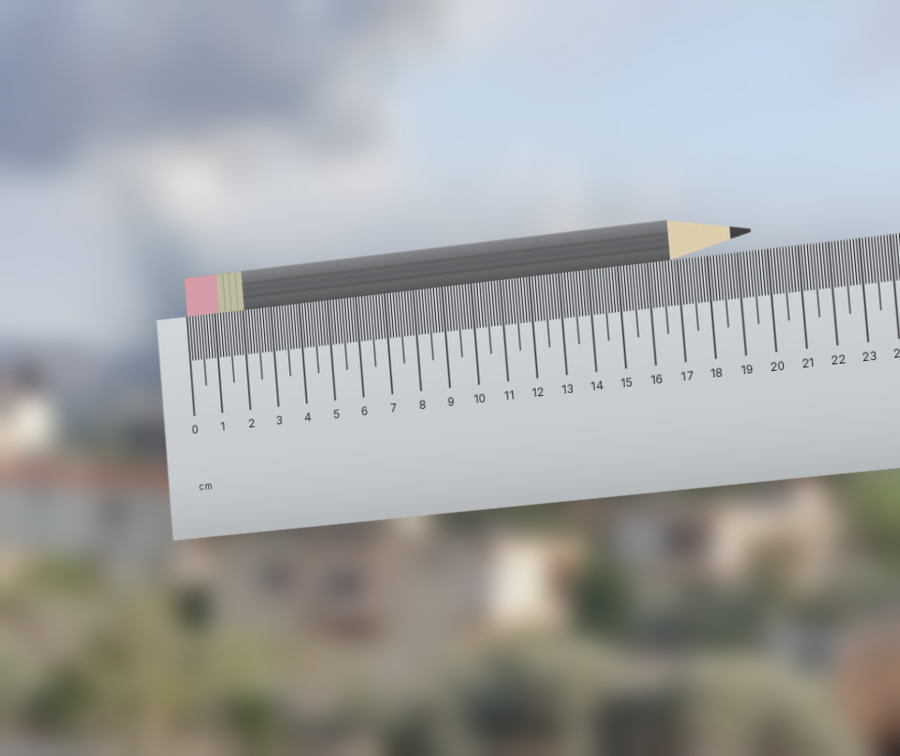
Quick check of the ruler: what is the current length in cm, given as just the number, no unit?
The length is 19.5
